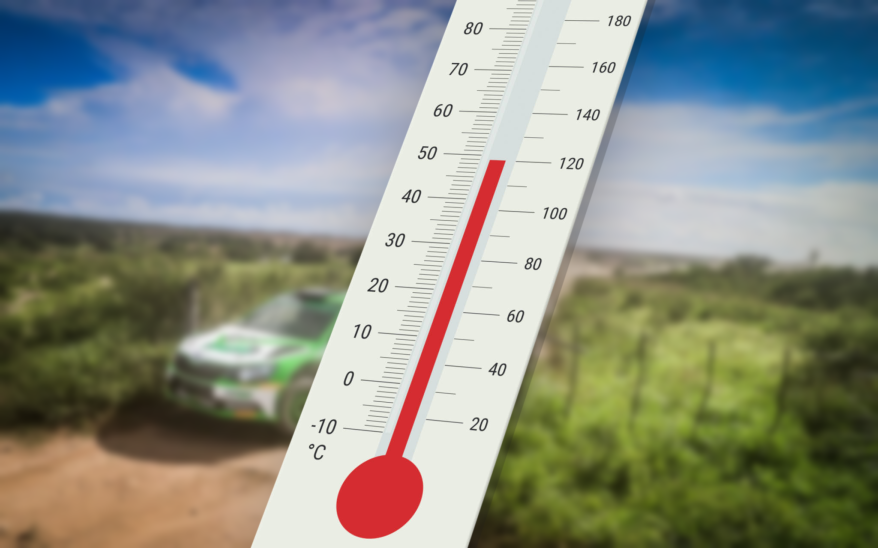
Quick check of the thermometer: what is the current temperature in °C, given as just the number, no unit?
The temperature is 49
